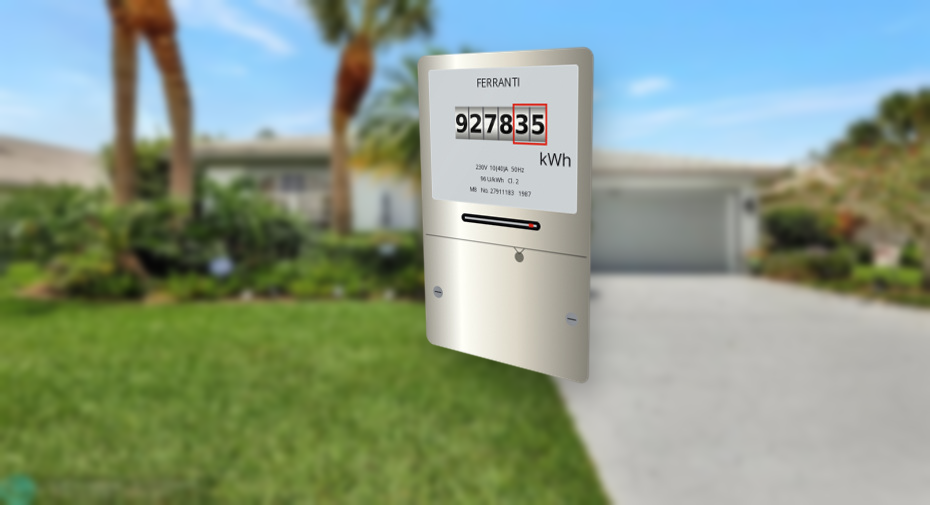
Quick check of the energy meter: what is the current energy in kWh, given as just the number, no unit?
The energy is 9278.35
